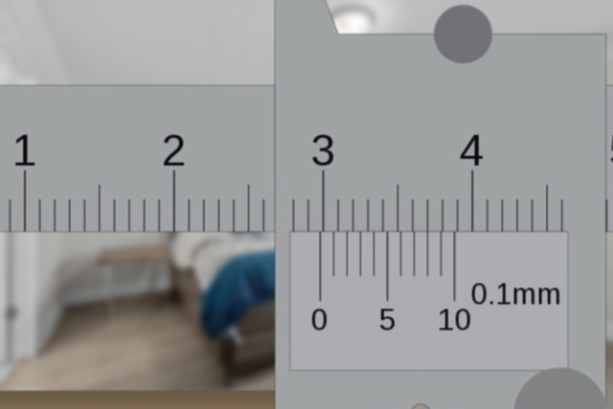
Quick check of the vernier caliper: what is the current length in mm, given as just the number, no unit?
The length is 29.8
